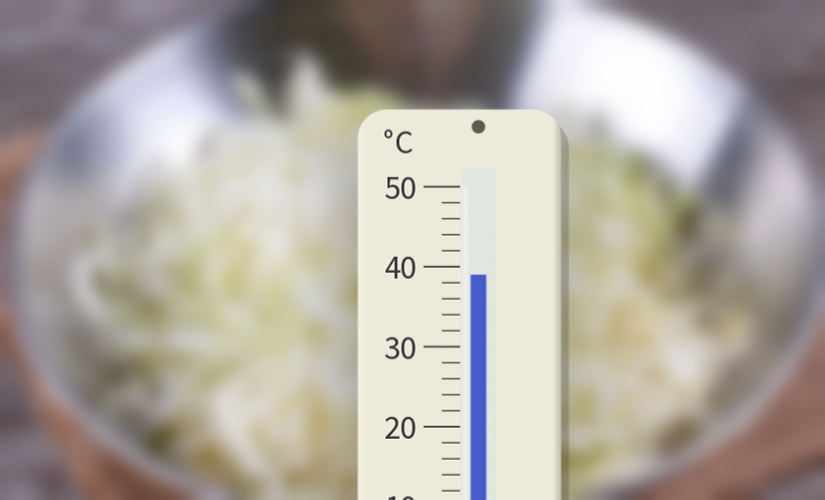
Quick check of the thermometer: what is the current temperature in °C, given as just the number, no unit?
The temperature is 39
